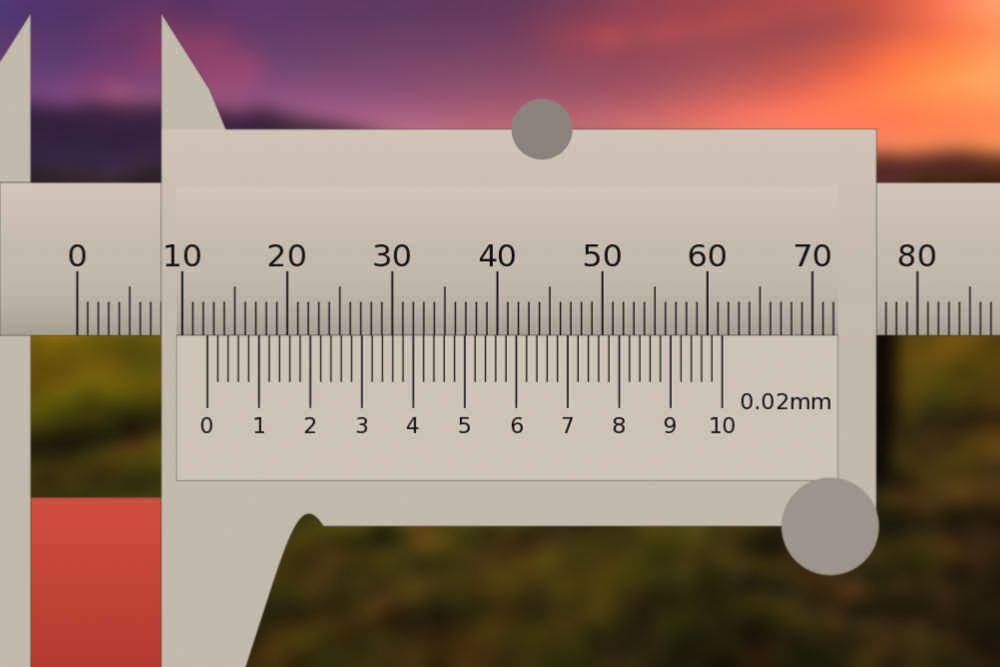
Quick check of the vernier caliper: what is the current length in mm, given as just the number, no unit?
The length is 12.4
